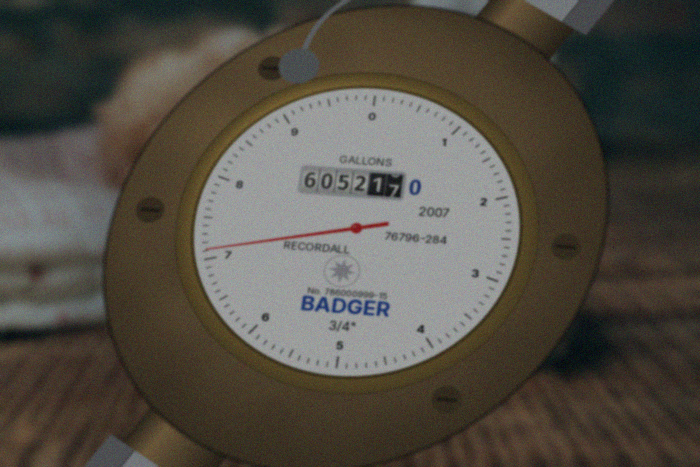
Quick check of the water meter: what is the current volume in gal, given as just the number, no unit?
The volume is 6052167.1
